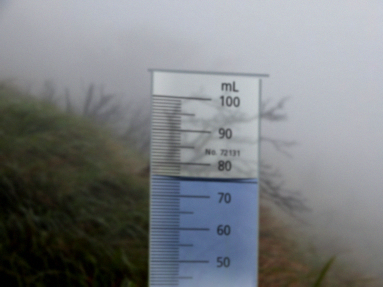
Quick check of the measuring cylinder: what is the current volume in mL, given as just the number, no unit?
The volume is 75
